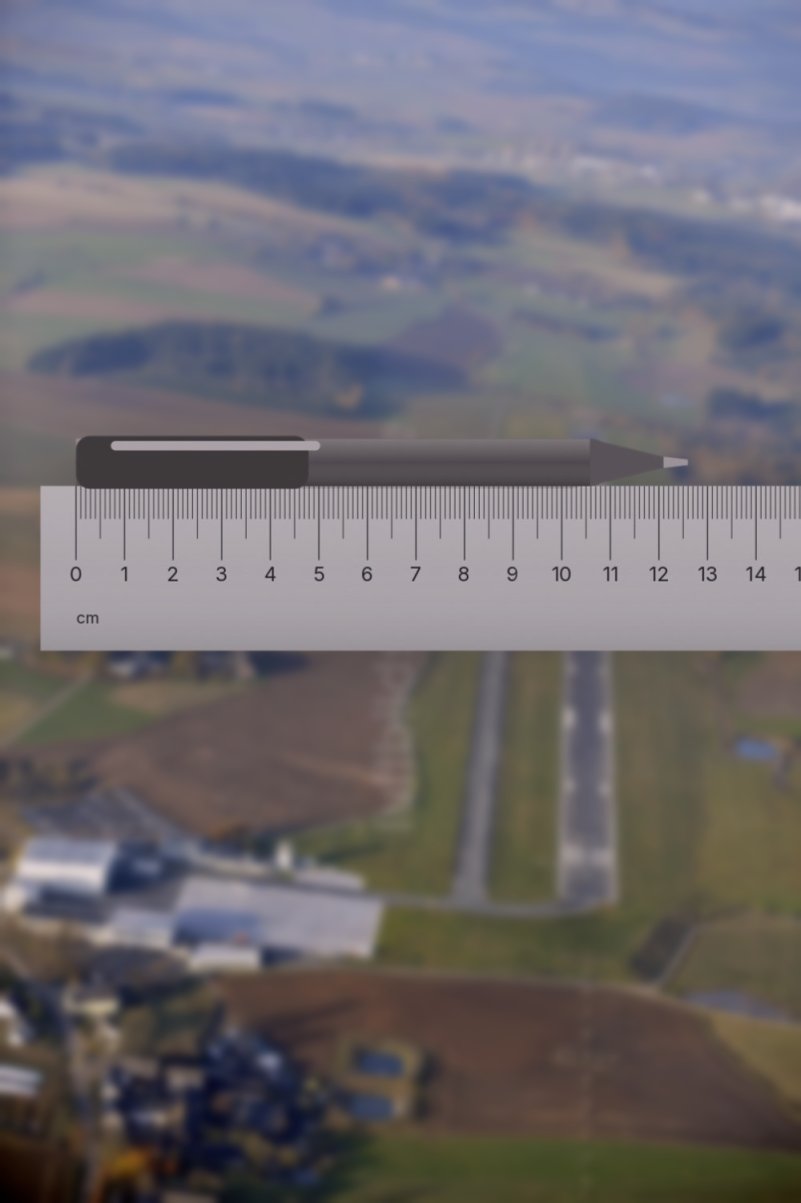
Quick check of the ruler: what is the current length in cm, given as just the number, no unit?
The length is 12.6
